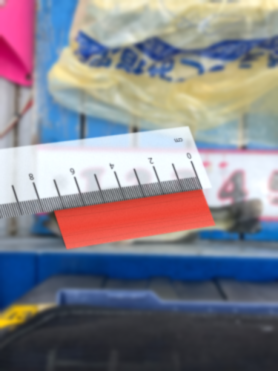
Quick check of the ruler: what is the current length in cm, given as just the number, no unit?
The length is 7.5
